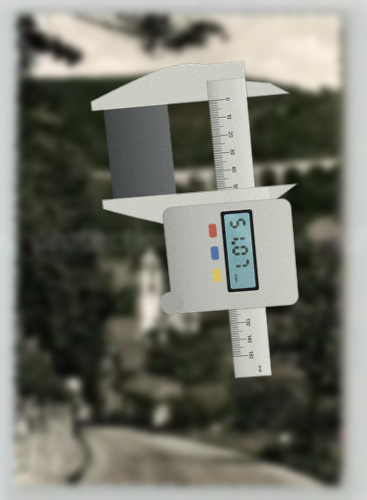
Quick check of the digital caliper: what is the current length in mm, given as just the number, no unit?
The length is 51.07
